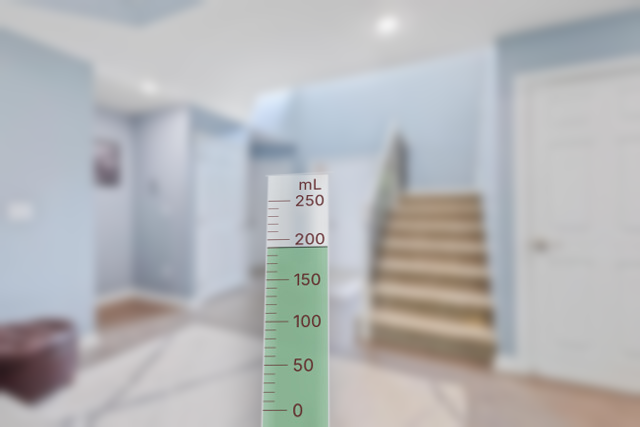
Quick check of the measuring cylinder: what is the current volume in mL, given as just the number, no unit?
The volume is 190
